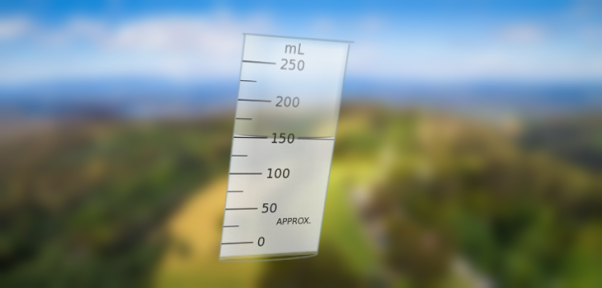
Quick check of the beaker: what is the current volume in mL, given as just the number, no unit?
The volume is 150
